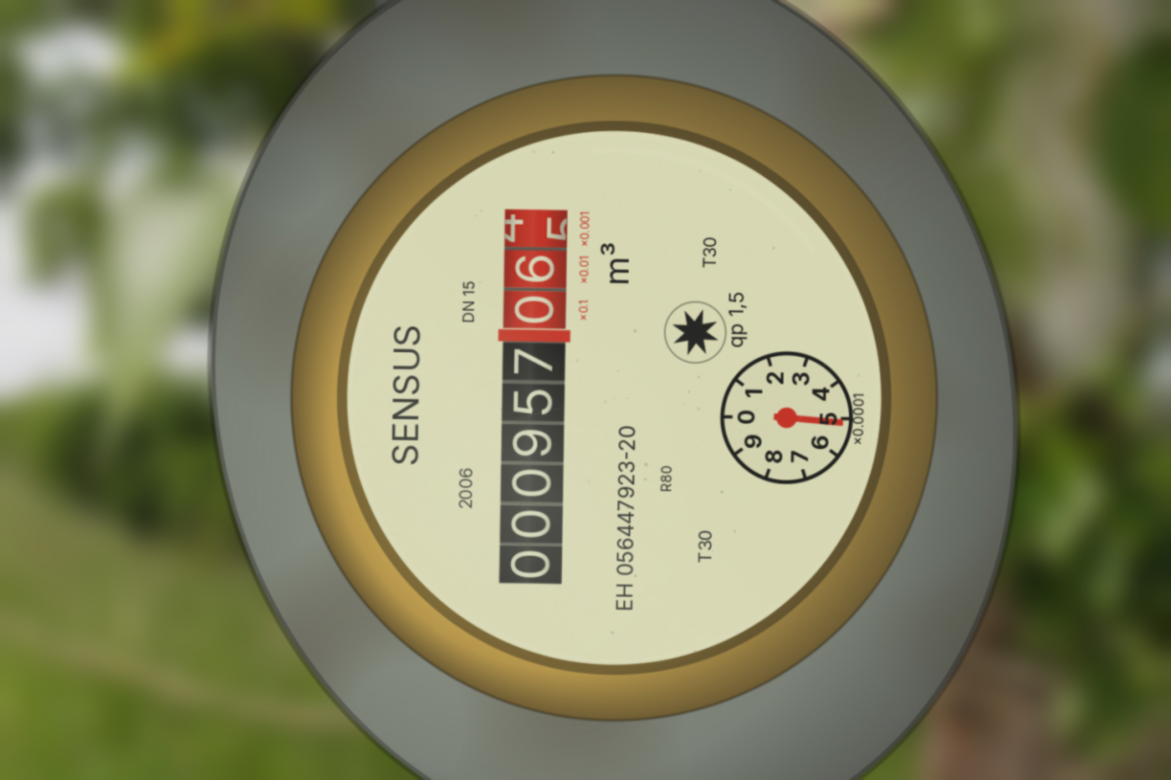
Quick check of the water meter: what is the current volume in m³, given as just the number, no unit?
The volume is 957.0645
